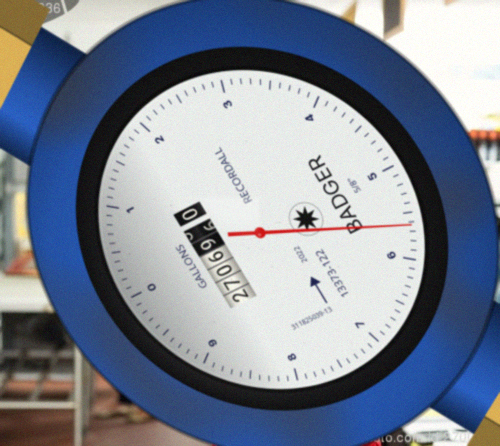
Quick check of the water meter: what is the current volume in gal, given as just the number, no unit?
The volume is 2706955.6
